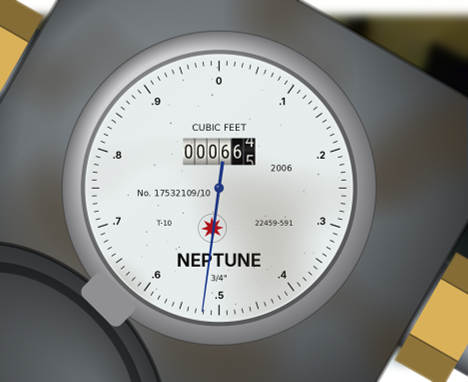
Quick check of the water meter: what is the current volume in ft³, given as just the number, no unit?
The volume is 664.52
